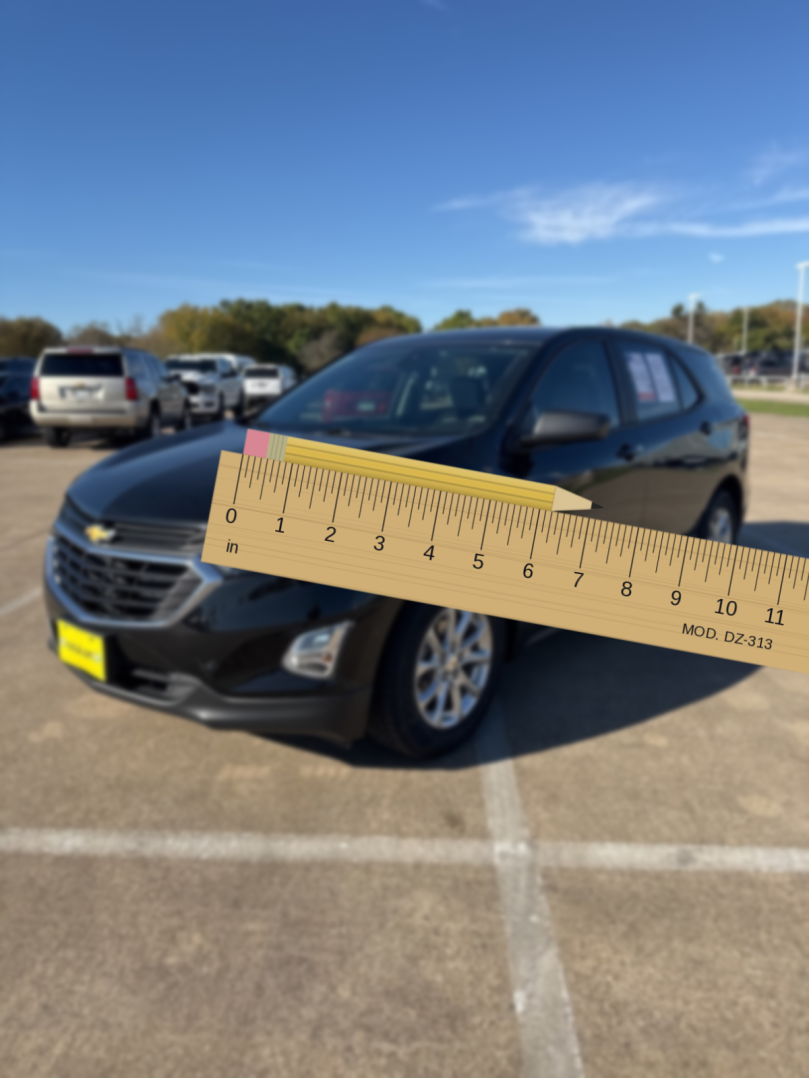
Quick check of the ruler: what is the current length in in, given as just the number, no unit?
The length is 7.25
